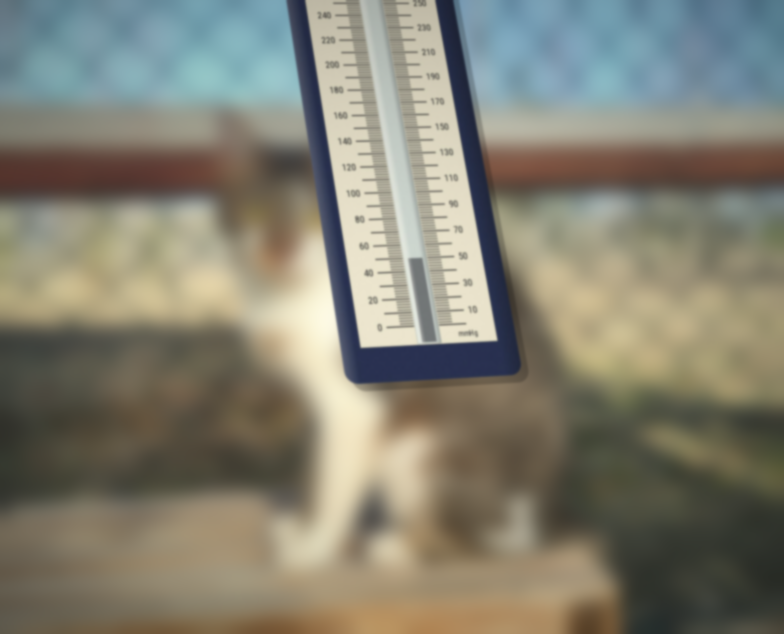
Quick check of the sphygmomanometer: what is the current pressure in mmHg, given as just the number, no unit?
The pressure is 50
